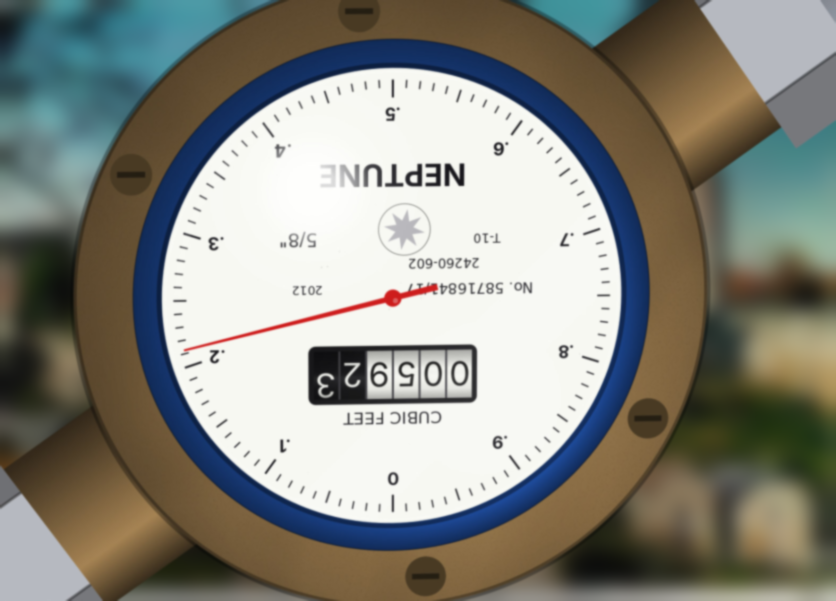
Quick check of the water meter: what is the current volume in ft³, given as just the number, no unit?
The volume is 5923.21
